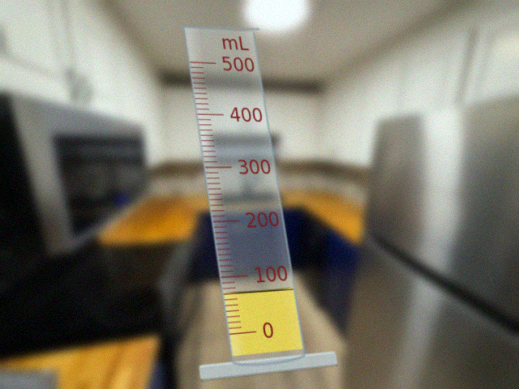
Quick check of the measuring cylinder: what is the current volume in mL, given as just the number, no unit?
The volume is 70
